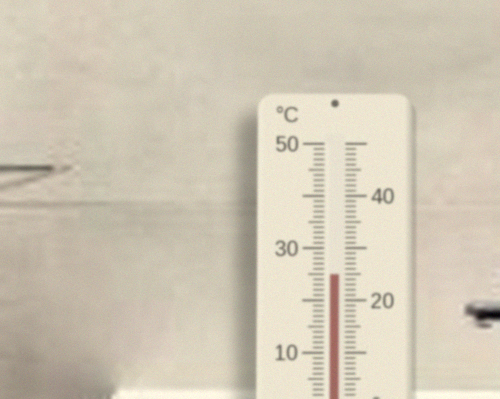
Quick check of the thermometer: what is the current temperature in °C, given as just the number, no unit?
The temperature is 25
